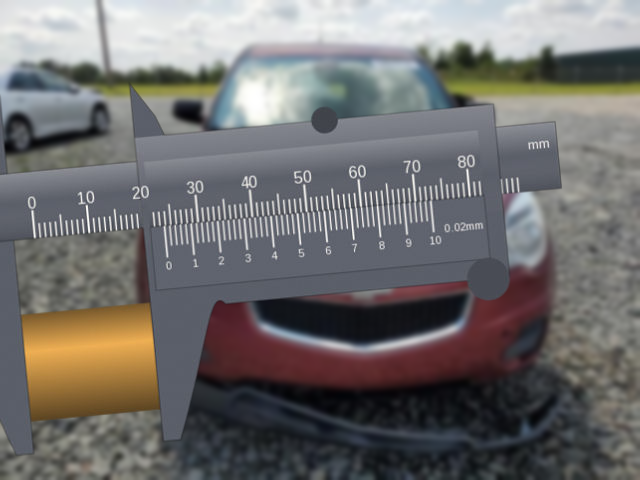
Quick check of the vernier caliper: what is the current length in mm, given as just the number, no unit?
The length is 23.8
